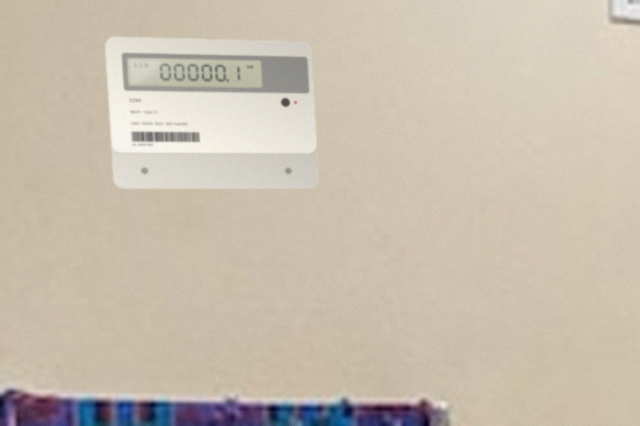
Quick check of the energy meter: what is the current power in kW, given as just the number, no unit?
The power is 0.1
